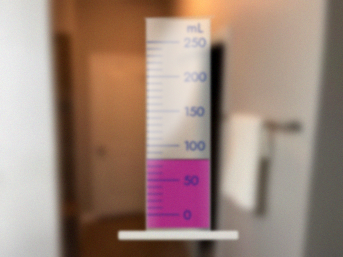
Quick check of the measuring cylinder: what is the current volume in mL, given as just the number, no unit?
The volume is 80
